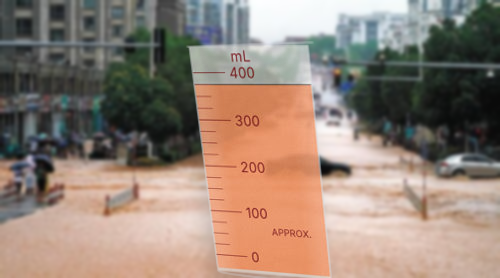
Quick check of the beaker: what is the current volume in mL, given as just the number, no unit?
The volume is 375
